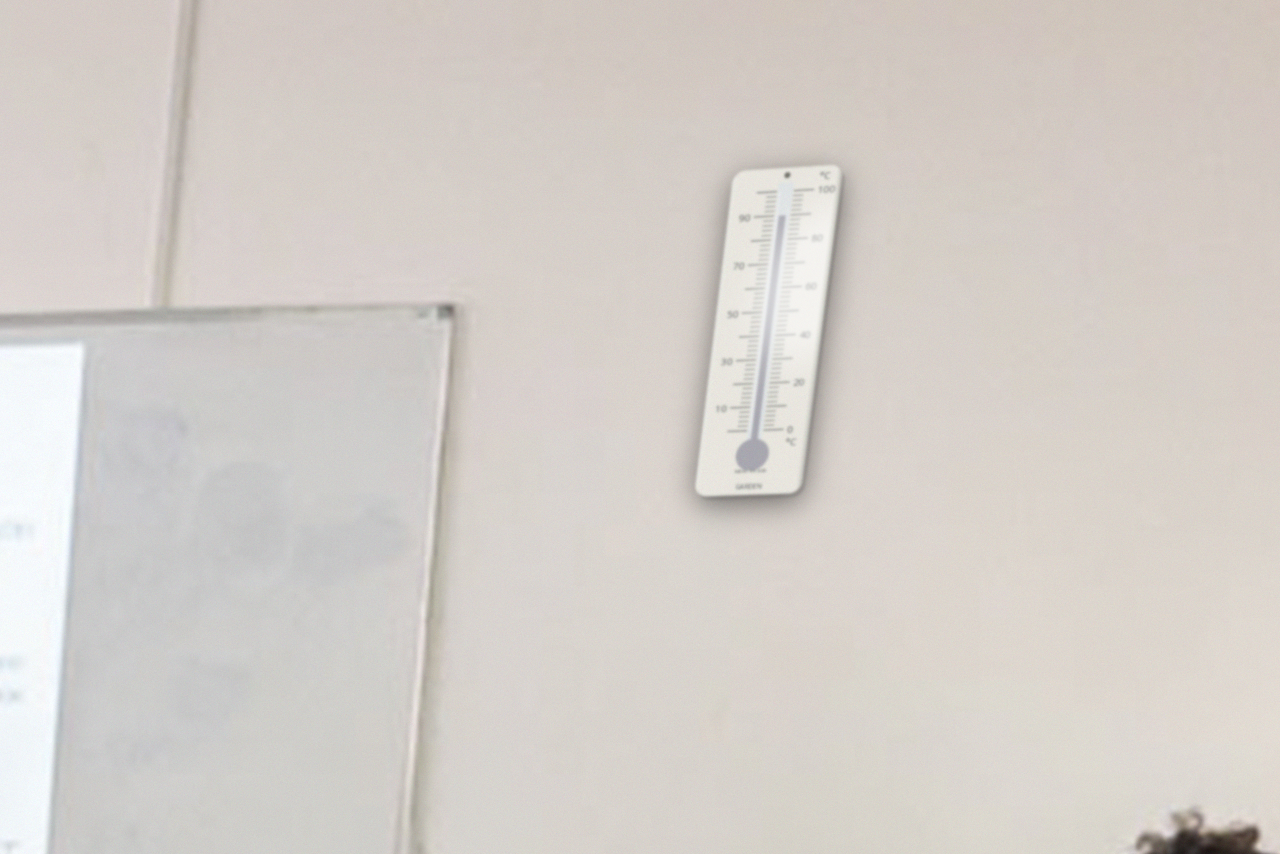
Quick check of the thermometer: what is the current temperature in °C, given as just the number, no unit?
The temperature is 90
